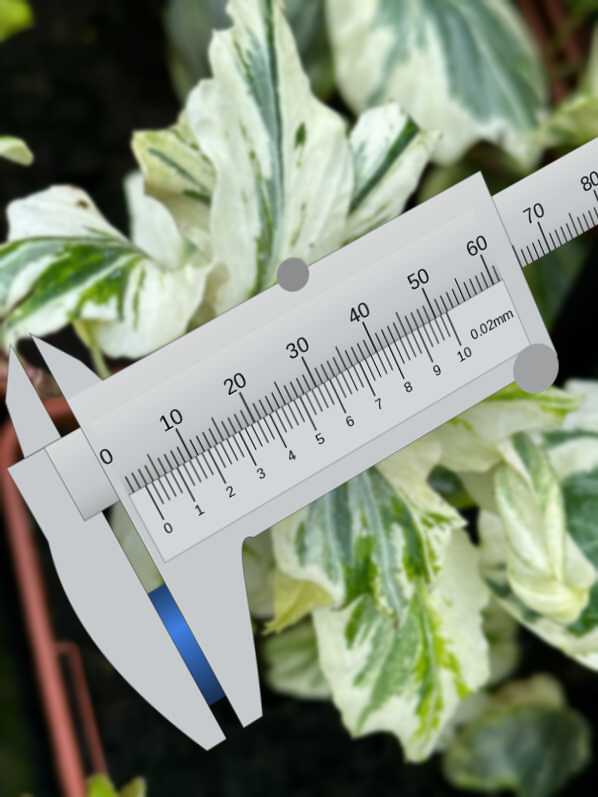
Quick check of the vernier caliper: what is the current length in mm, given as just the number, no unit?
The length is 2.8
